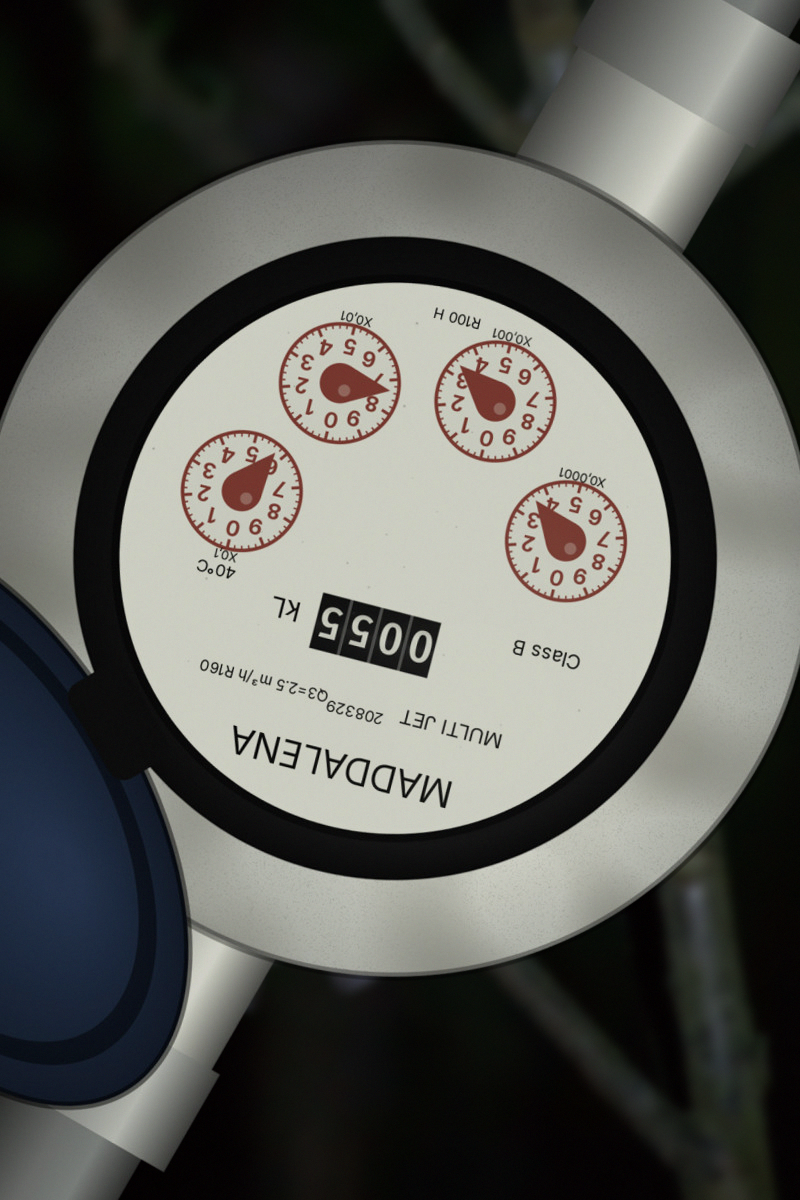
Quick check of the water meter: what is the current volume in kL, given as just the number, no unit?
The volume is 55.5733
